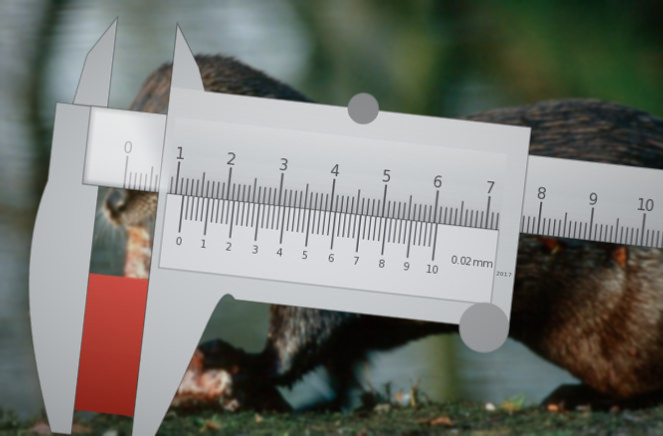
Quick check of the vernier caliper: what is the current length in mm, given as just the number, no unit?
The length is 11.5
